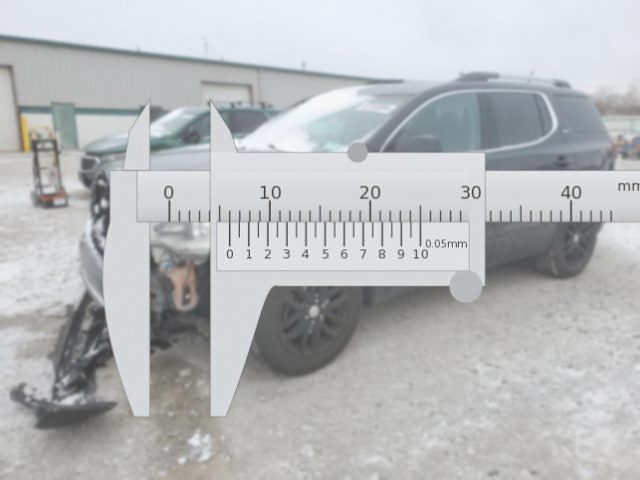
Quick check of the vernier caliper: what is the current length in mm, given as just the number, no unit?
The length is 6.0
